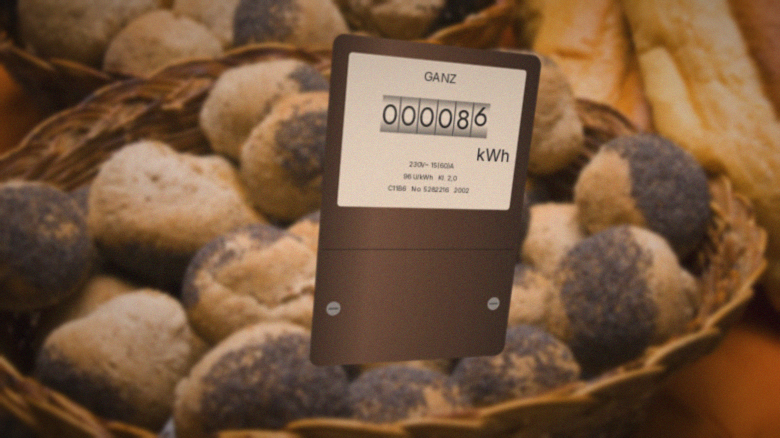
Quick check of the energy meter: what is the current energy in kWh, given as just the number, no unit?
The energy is 86
